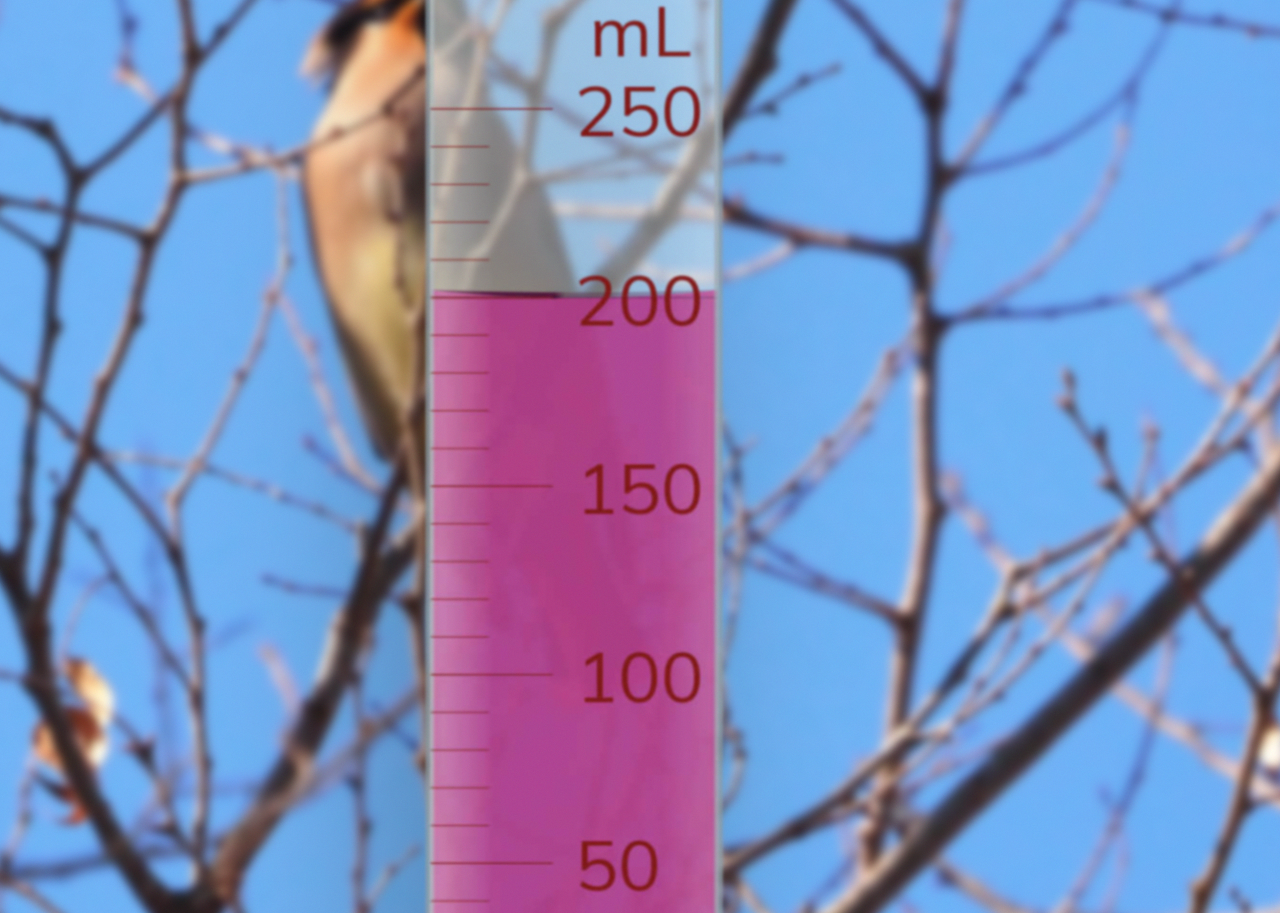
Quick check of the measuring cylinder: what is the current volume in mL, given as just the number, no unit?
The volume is 200
